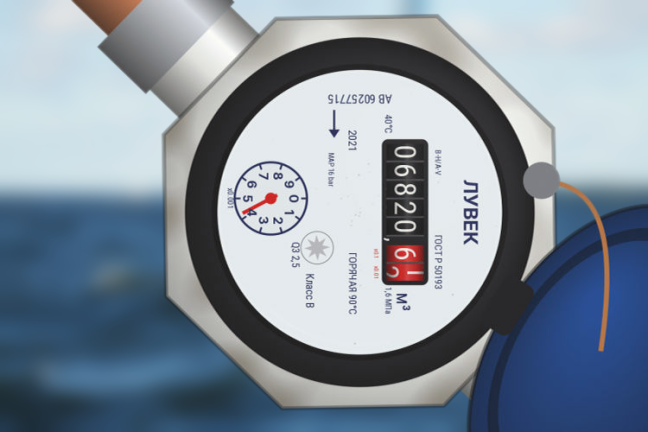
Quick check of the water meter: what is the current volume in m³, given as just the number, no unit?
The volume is 6820.614
